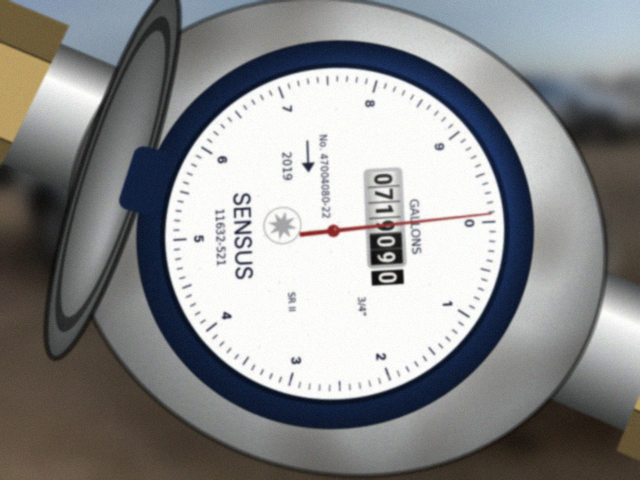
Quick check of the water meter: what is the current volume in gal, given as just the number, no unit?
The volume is 719089.9
